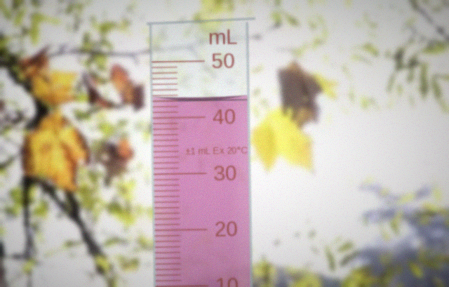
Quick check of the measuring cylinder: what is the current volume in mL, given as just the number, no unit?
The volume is 43
